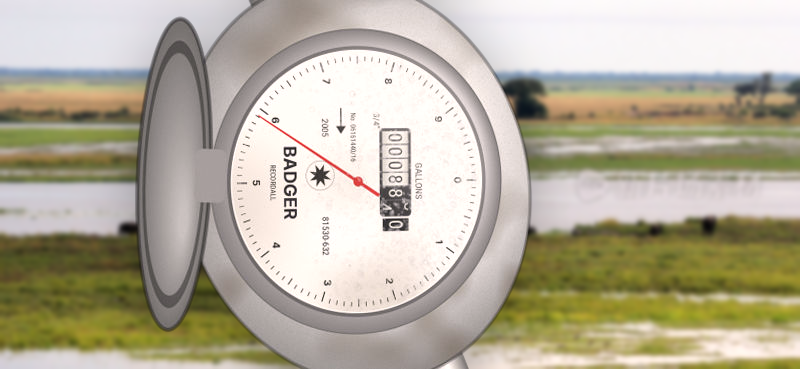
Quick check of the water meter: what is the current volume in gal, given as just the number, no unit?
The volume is 8835.9
